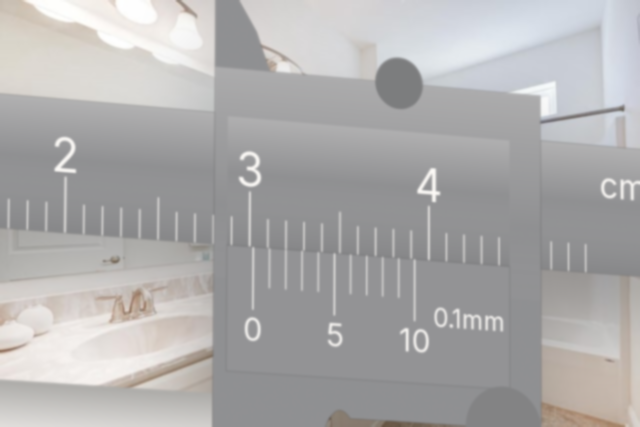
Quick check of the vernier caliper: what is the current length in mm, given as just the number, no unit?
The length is 30.2
